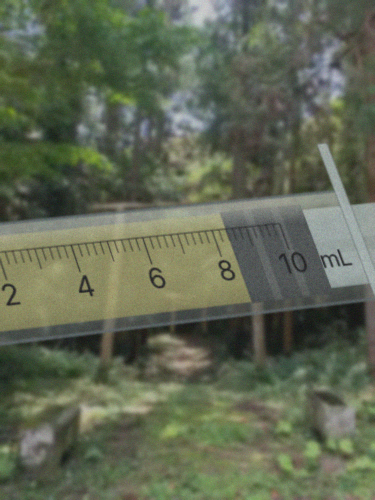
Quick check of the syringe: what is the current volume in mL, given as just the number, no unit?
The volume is 8.4
